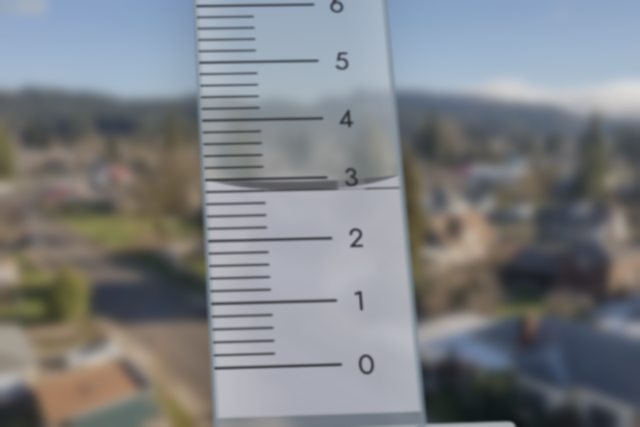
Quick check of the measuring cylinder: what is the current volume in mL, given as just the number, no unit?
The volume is 2.8
